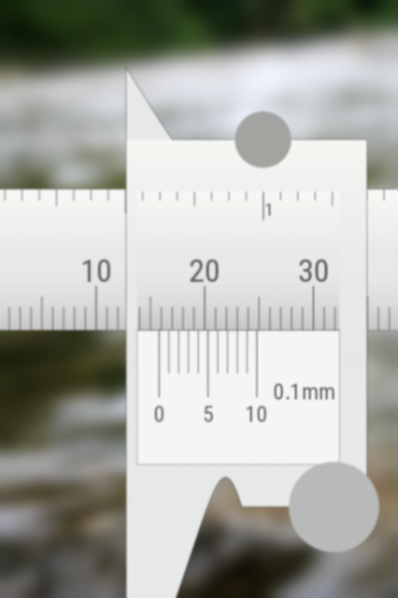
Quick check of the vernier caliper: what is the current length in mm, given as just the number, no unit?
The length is 15.8
